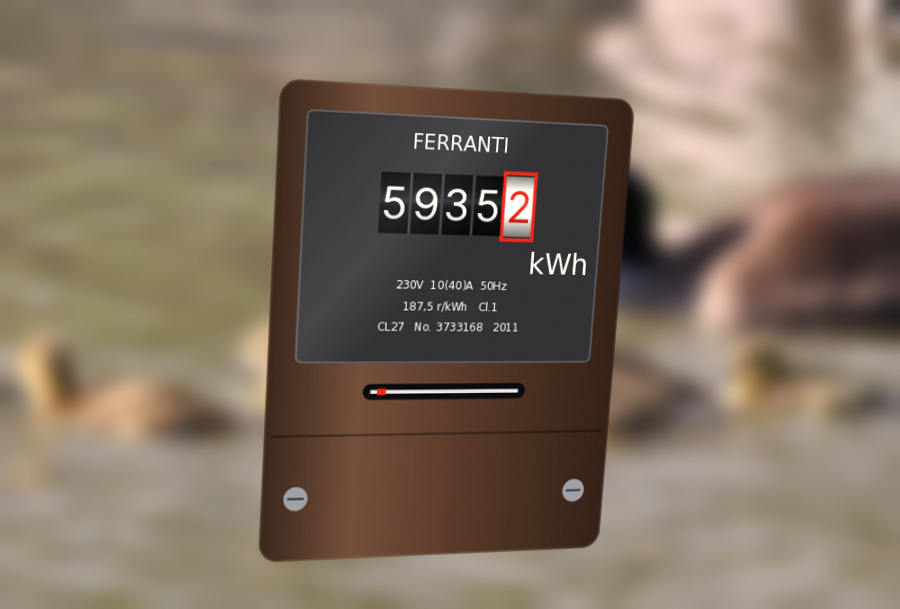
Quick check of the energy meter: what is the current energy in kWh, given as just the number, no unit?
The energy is 5935.2
